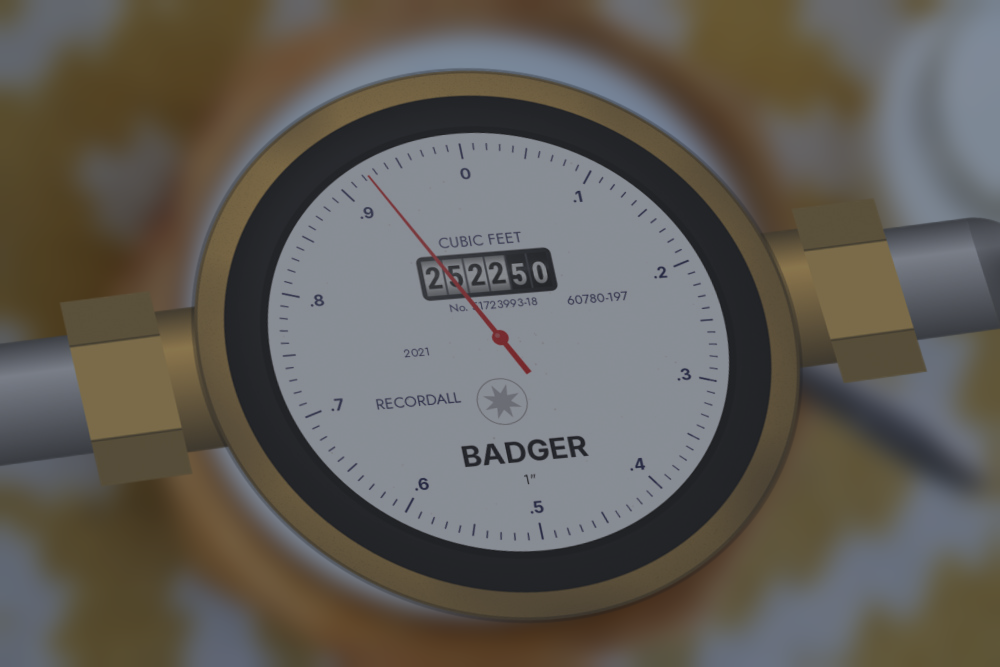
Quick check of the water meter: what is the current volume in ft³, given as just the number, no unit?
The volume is 252249.92
